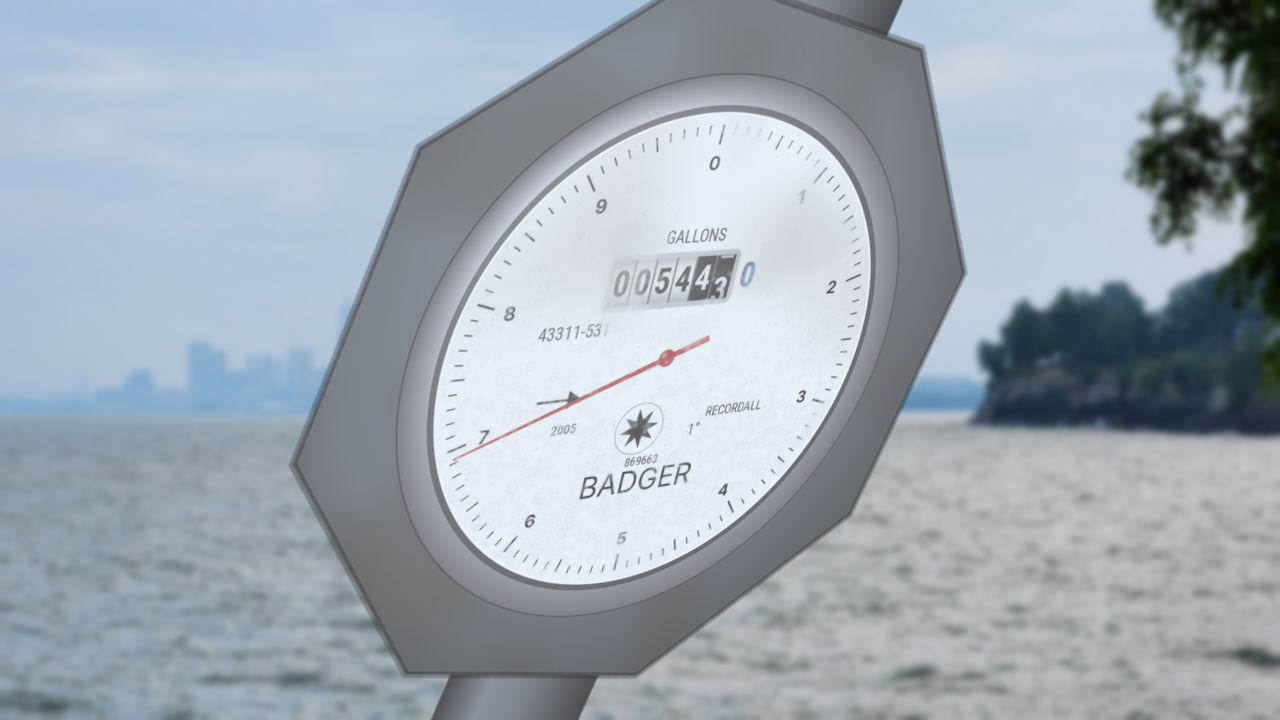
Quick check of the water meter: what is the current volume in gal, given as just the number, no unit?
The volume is 54426.9
